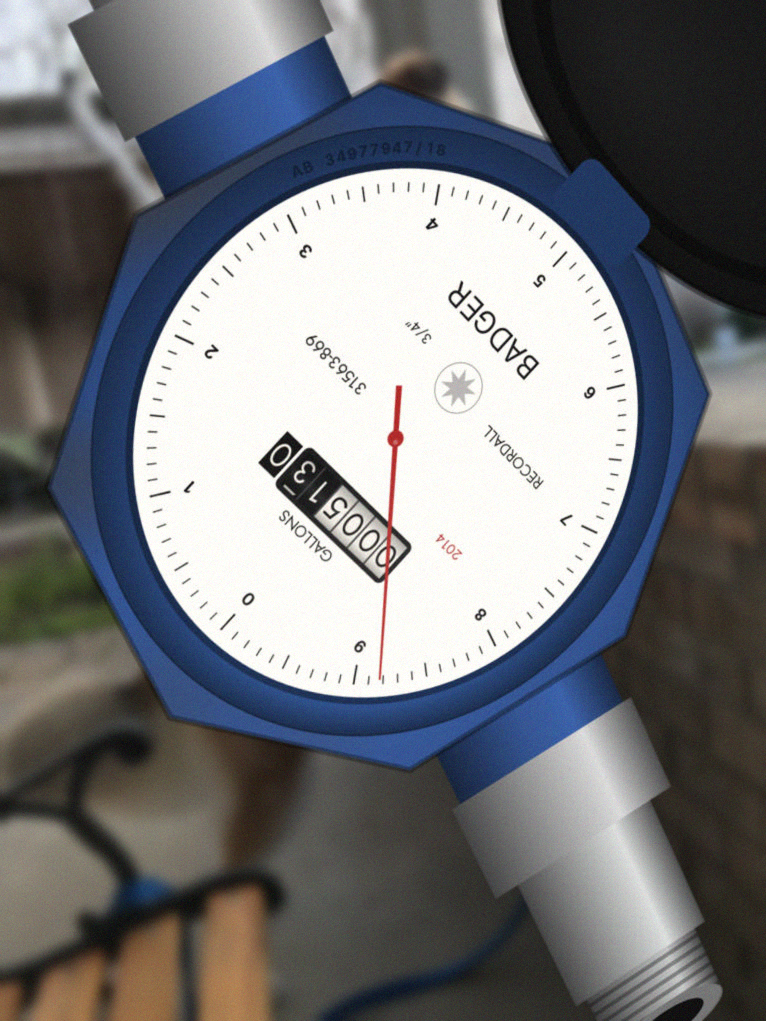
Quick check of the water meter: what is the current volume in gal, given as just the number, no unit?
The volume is 5128.8
